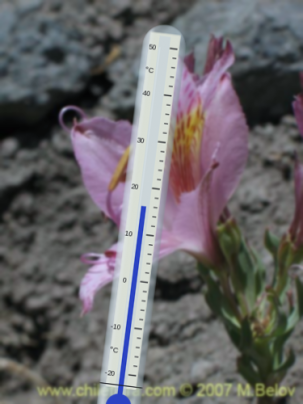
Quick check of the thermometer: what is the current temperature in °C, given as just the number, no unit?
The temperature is 16
